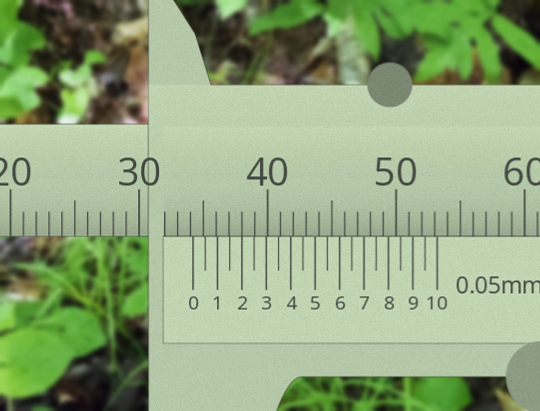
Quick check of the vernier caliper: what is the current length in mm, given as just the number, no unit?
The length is 34.2
